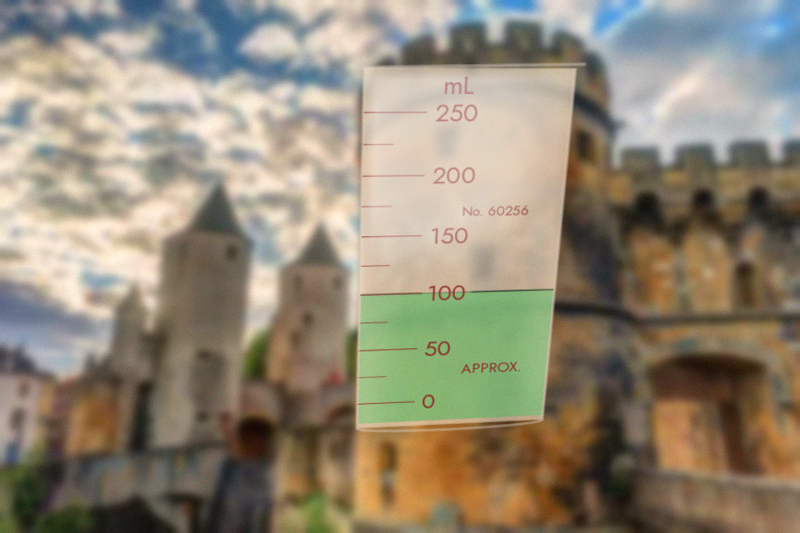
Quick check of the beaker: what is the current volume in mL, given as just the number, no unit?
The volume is 100
